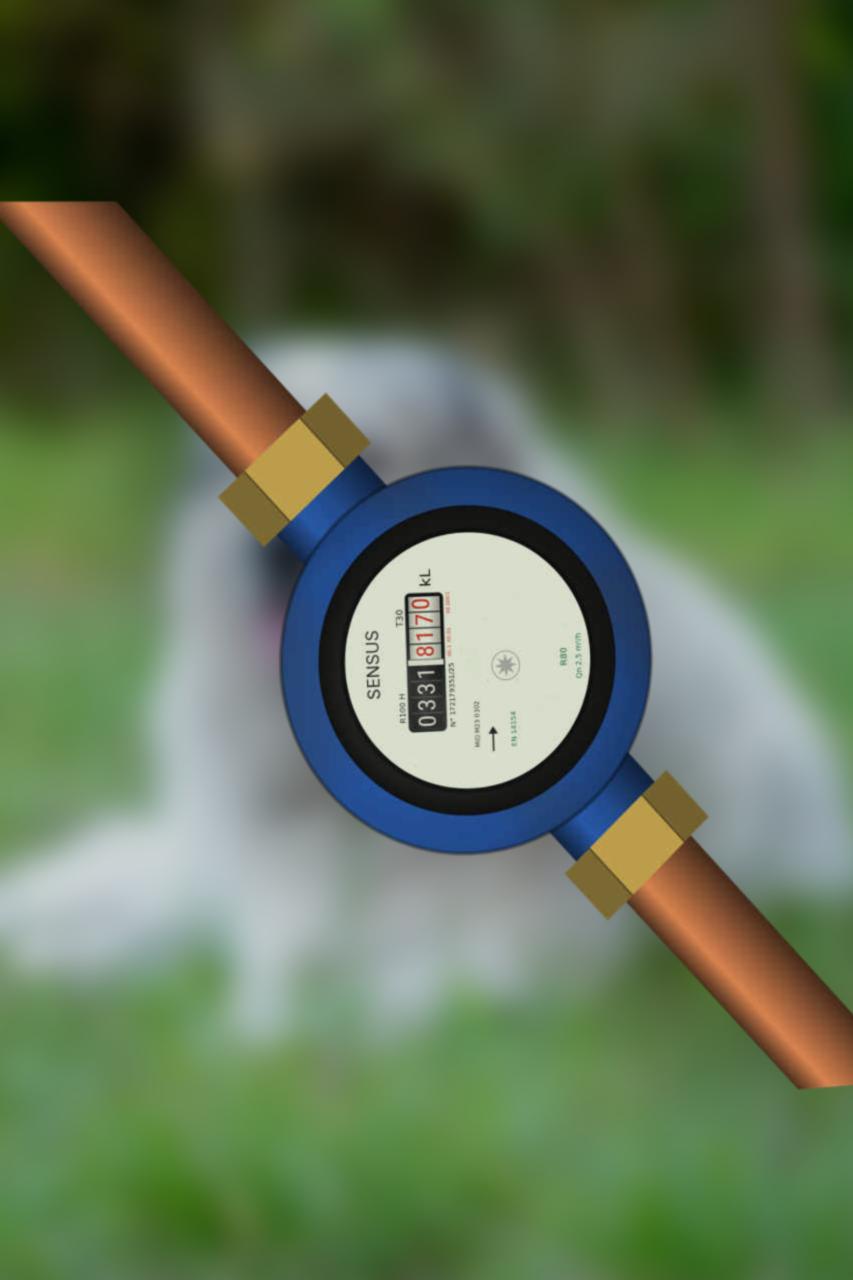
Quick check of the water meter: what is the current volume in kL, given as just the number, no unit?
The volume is 331.8170
